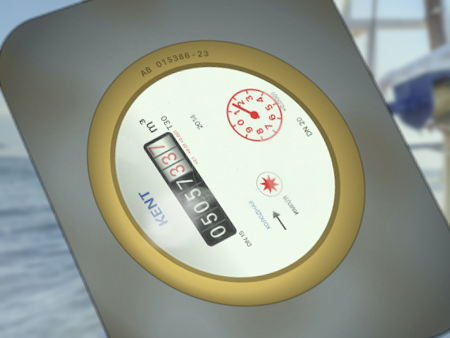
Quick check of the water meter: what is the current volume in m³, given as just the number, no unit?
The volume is 5057.3371
